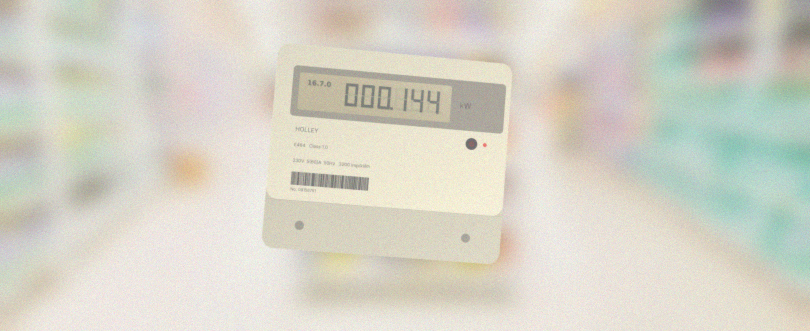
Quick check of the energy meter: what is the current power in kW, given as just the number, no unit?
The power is 0.144
